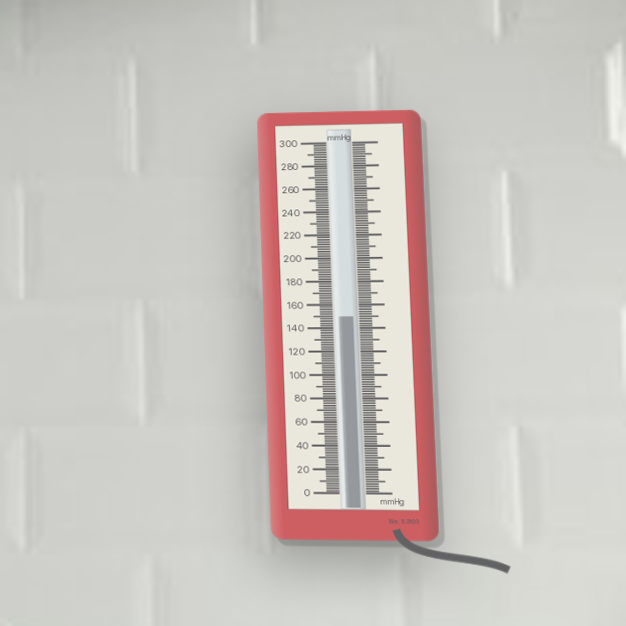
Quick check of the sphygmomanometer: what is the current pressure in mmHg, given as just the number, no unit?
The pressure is 150
